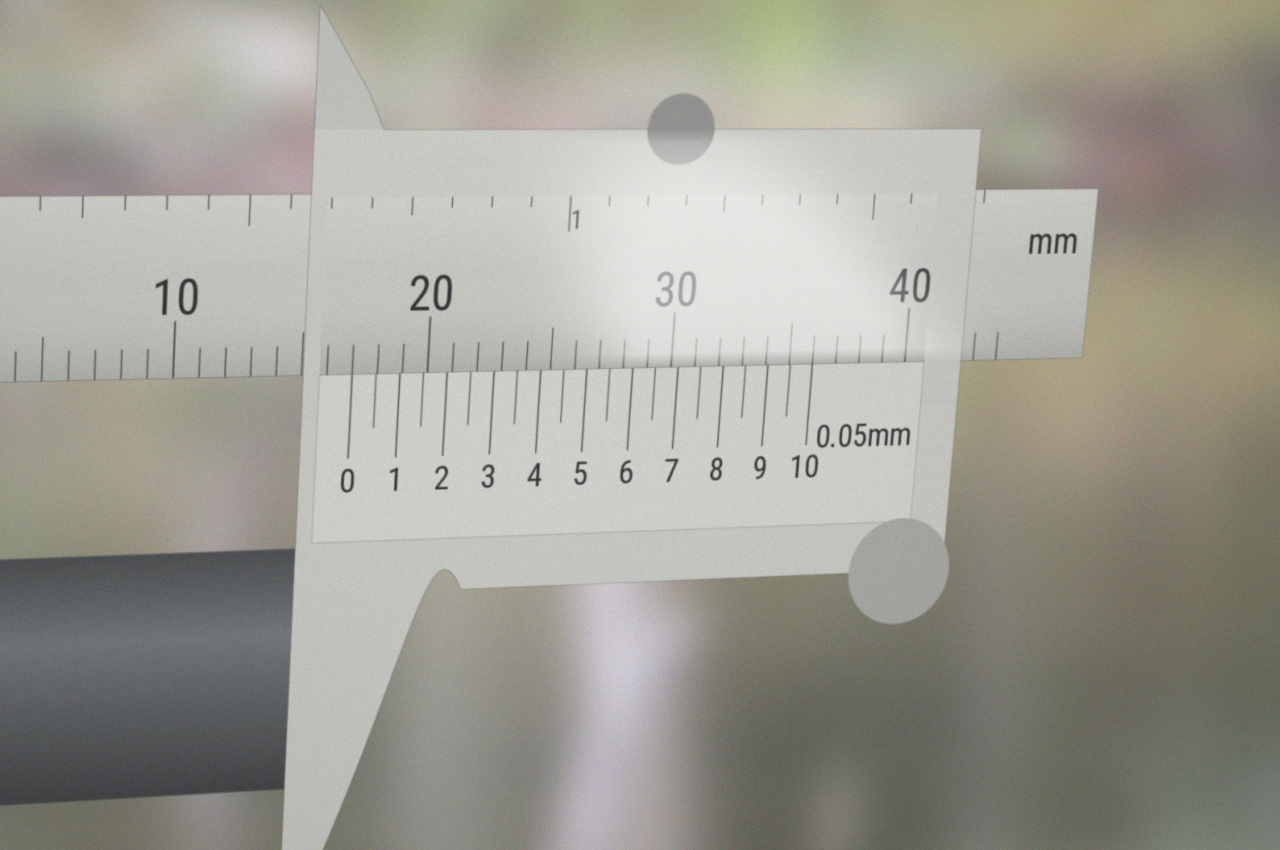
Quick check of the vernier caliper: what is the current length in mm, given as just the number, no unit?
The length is 17.0
